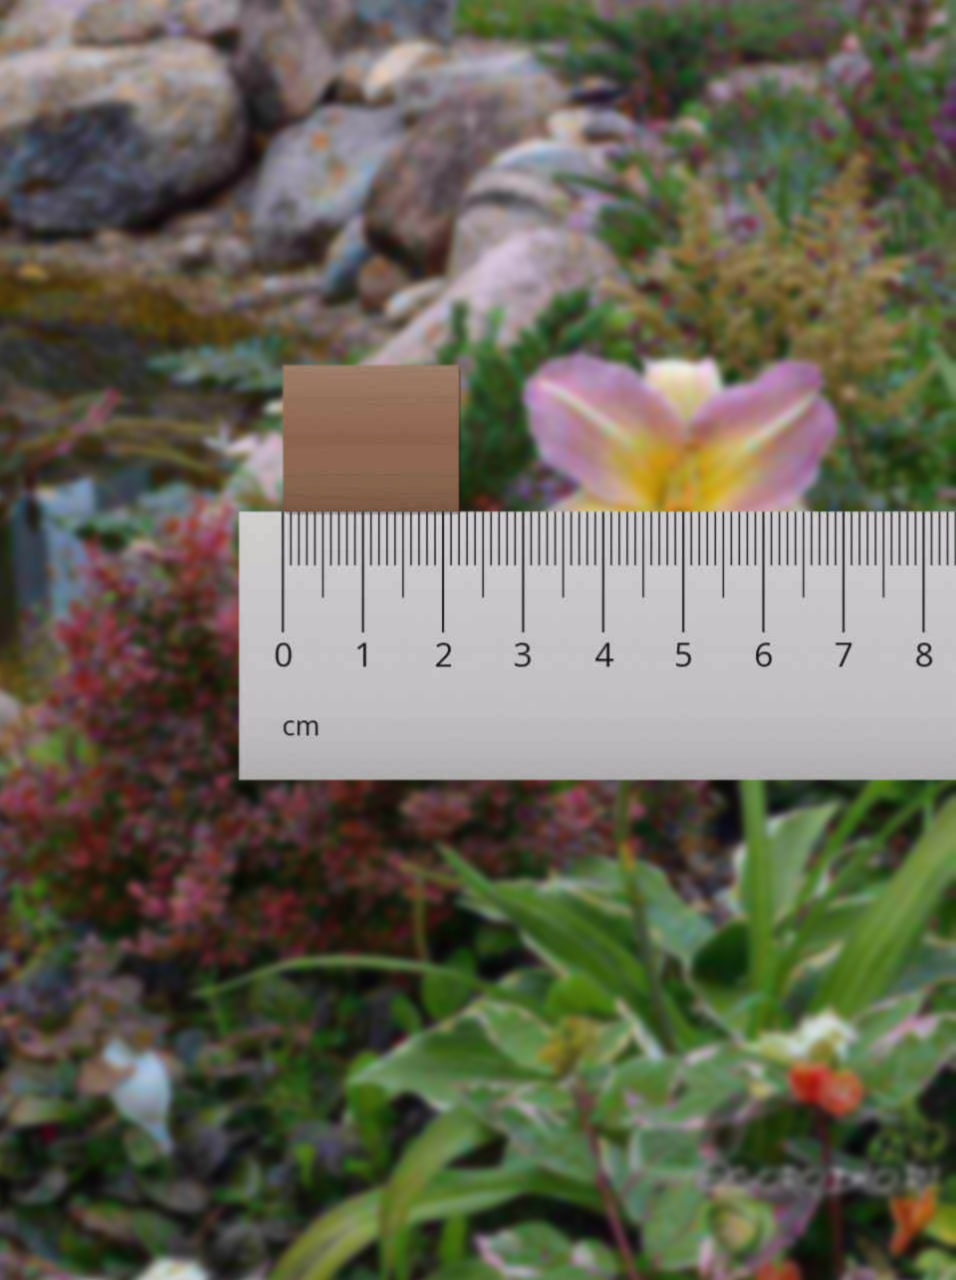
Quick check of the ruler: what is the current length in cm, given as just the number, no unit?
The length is 2.2
